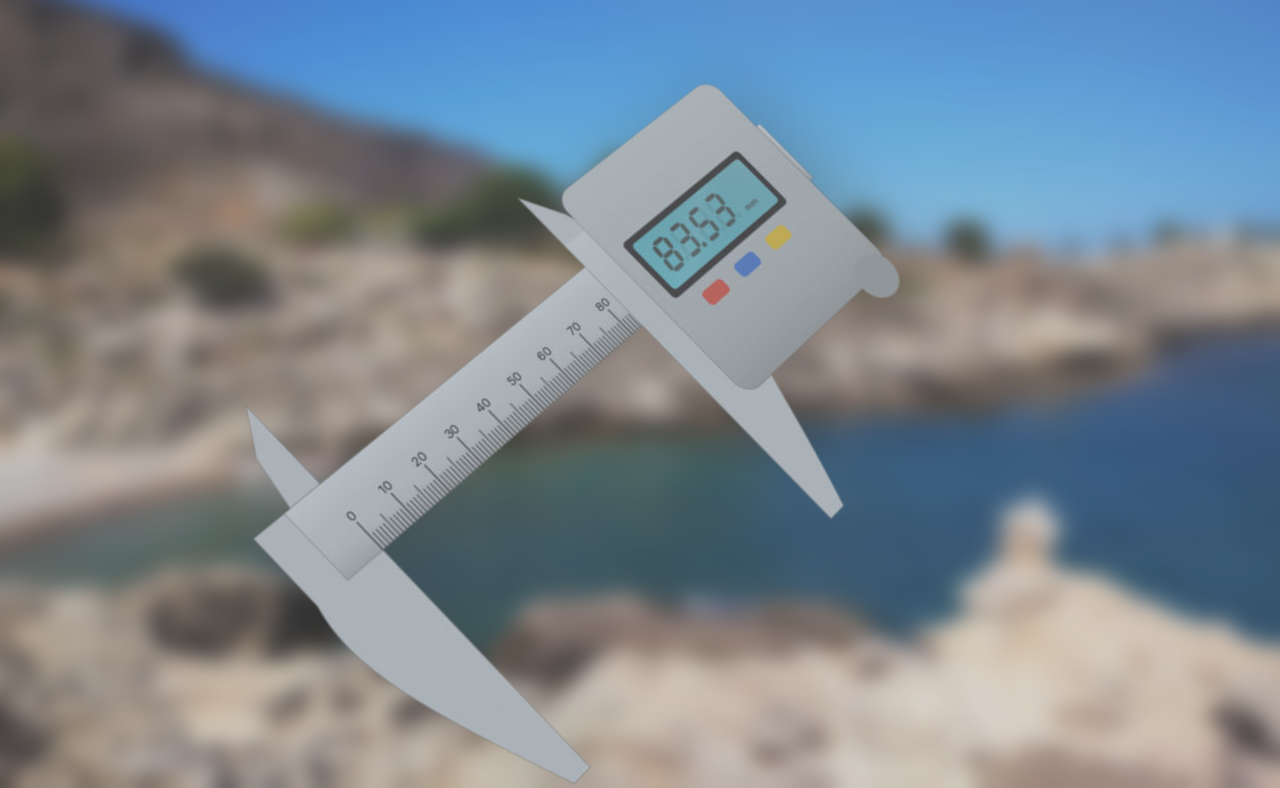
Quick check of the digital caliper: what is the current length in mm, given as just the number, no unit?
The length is 83.53
